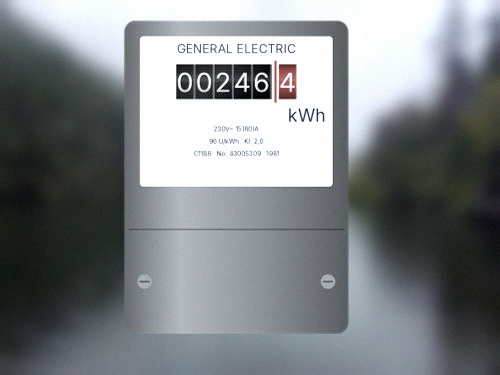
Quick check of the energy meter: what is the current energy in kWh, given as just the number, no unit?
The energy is 246.4
